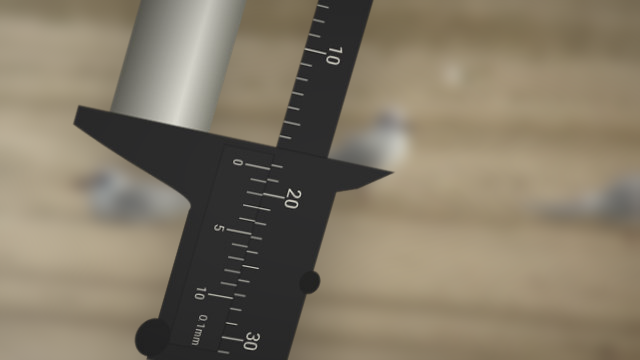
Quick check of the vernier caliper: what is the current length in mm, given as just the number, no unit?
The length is 18.3
